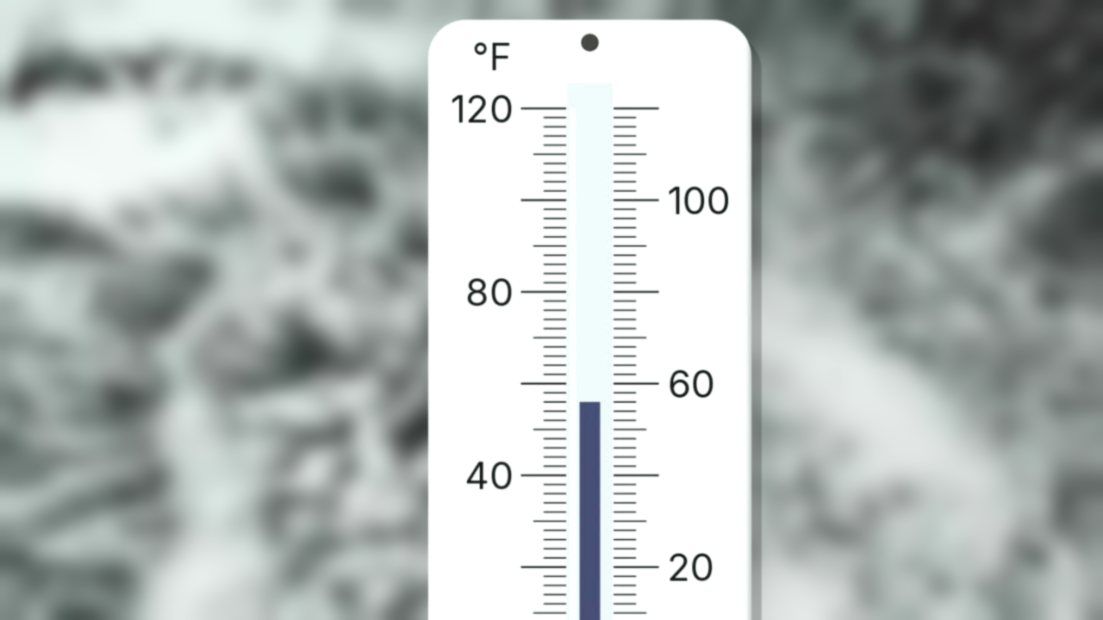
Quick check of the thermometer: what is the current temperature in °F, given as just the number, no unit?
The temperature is 56
